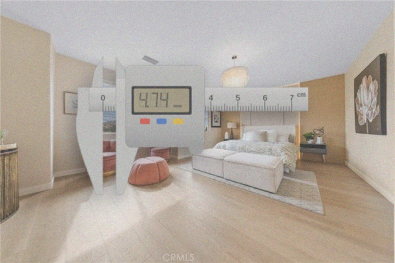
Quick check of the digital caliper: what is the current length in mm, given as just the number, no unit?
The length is 4.74
